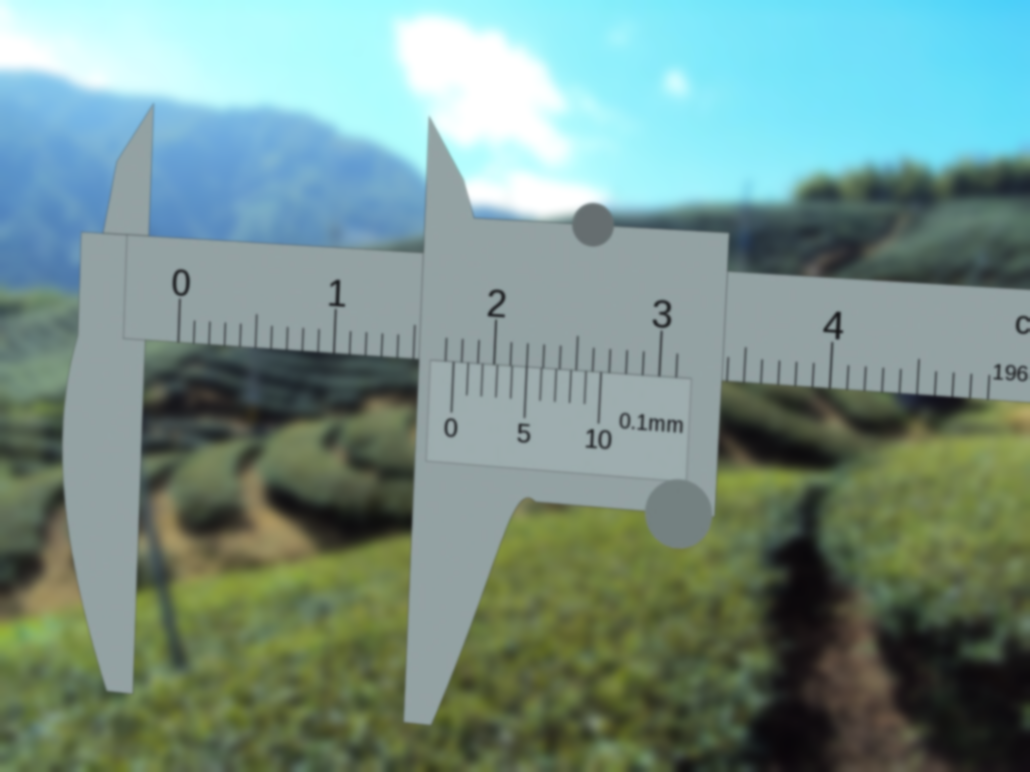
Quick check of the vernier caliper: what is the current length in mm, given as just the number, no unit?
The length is 17.5
